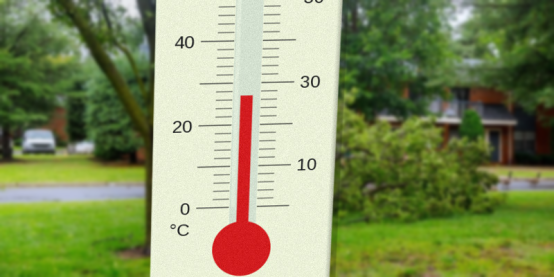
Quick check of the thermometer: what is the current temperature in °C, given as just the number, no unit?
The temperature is 27
